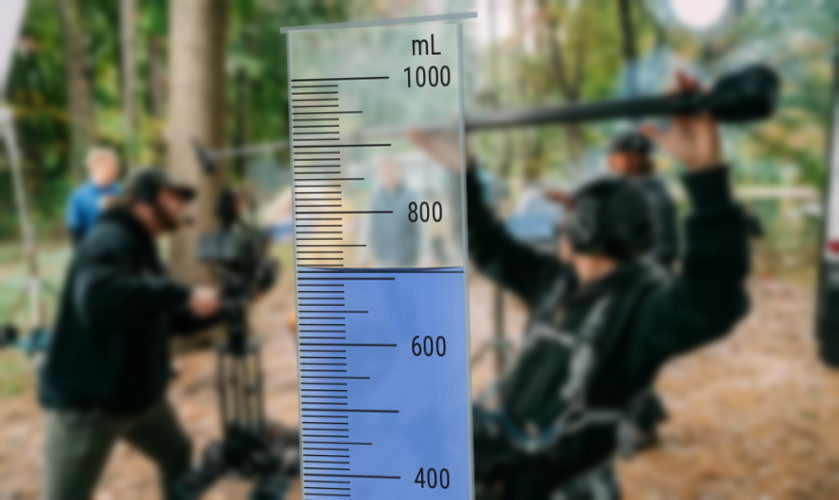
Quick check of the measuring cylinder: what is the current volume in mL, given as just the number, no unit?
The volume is 710
